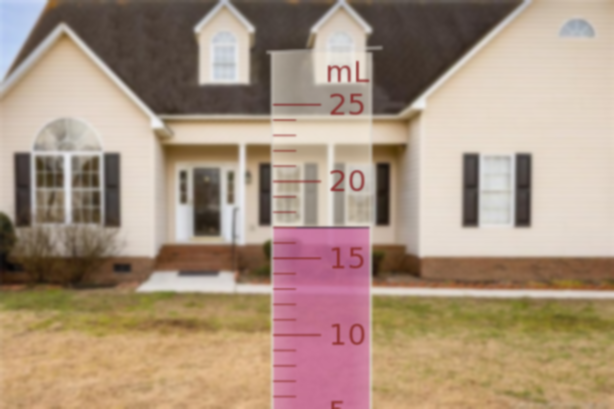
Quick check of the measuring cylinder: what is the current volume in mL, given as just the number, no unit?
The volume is 17
